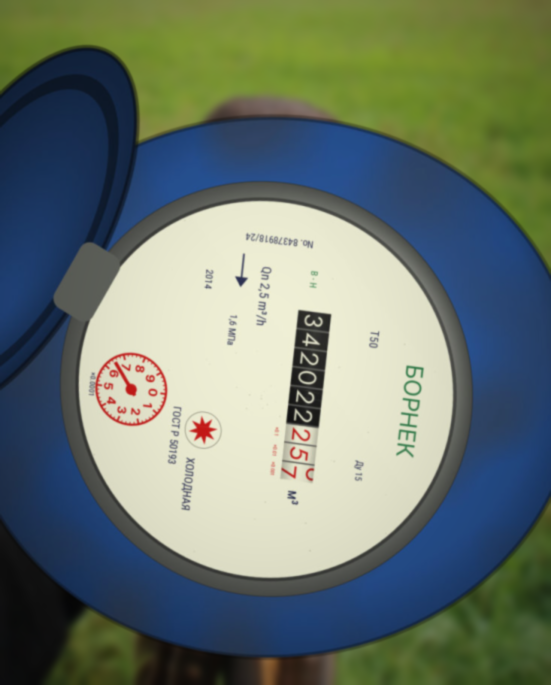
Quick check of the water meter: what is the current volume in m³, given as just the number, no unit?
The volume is 342022.2566
